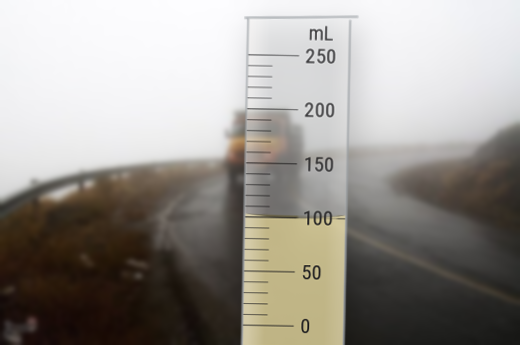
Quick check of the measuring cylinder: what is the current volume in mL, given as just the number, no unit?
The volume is 100
